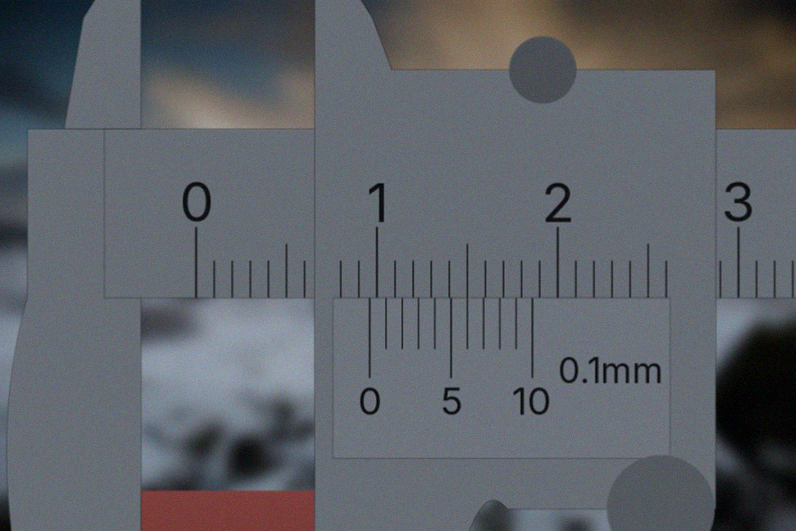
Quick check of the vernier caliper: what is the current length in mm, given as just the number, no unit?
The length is 9.6
